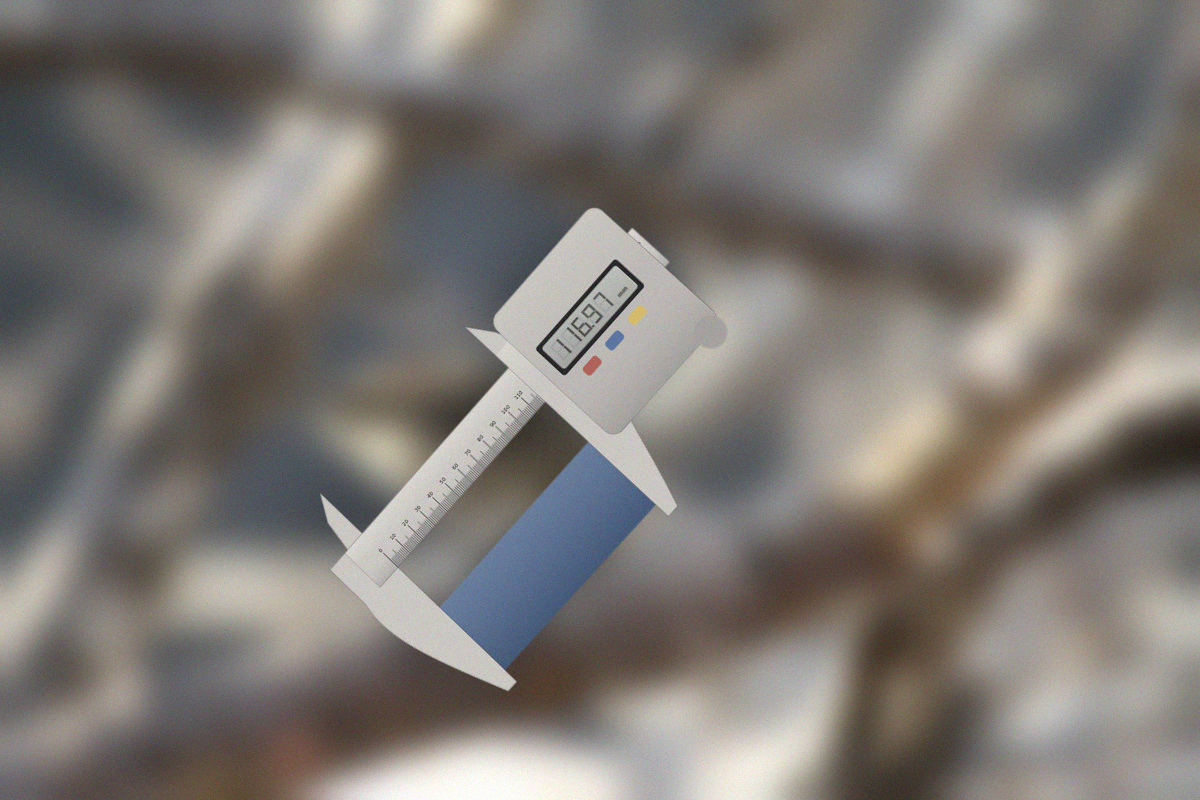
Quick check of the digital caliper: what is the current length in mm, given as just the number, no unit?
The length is 116.97
